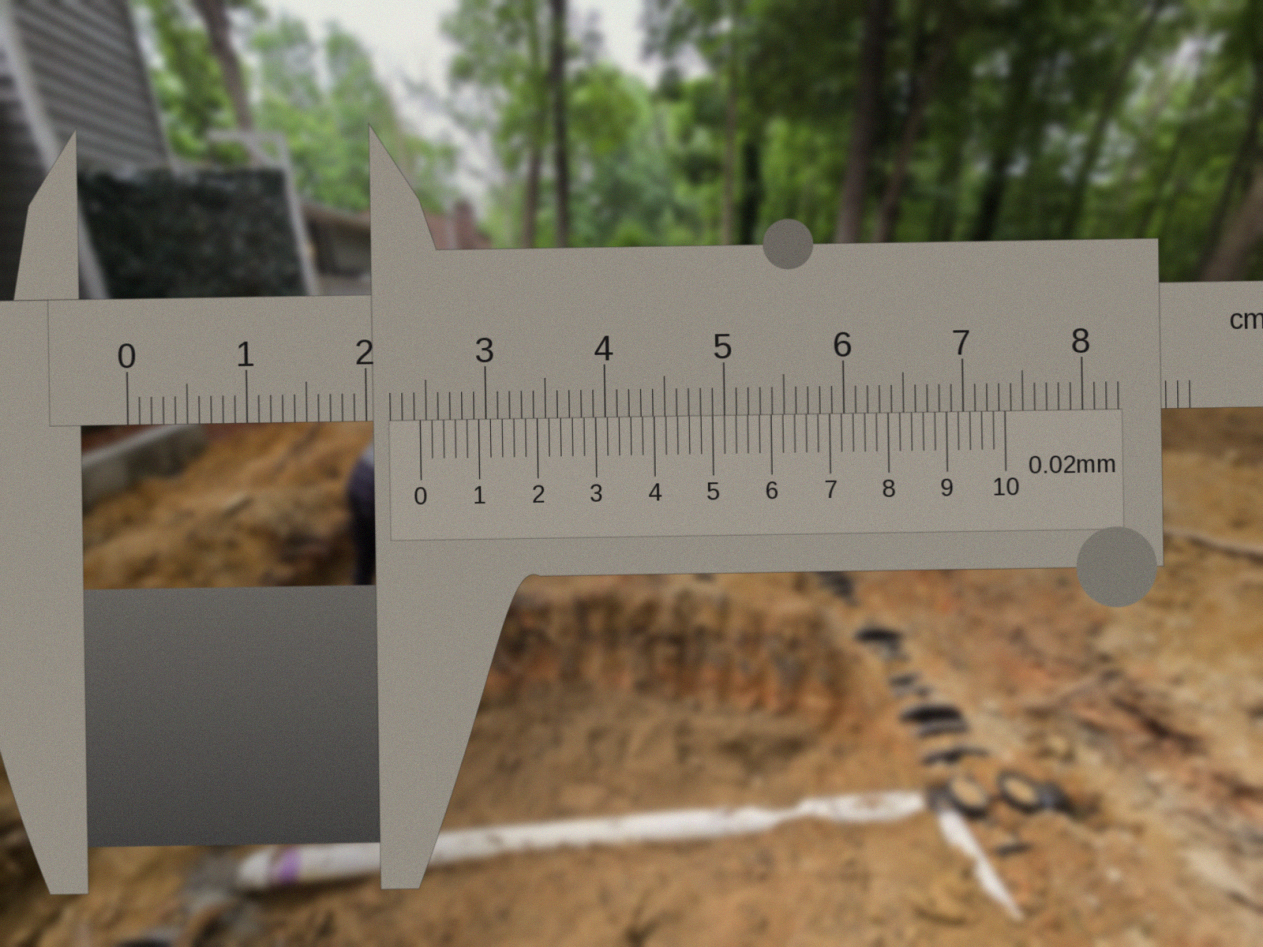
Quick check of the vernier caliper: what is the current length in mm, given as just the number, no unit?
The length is 24.5
